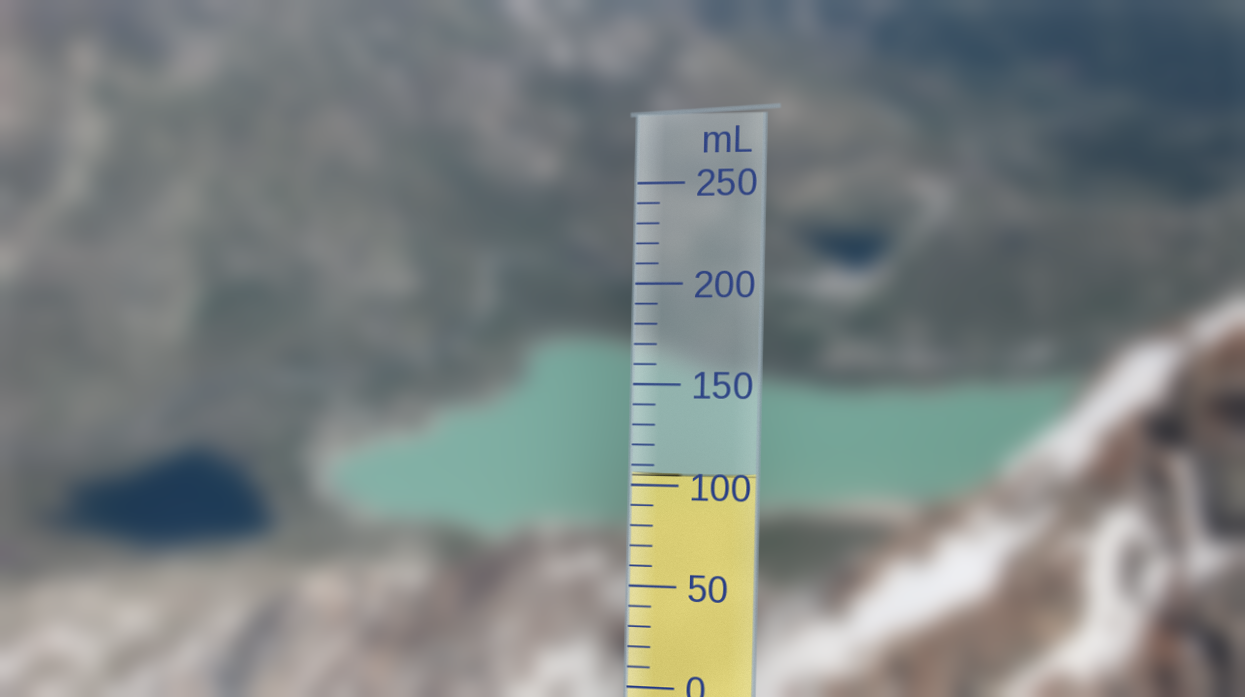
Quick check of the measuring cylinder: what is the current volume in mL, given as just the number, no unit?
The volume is 105
